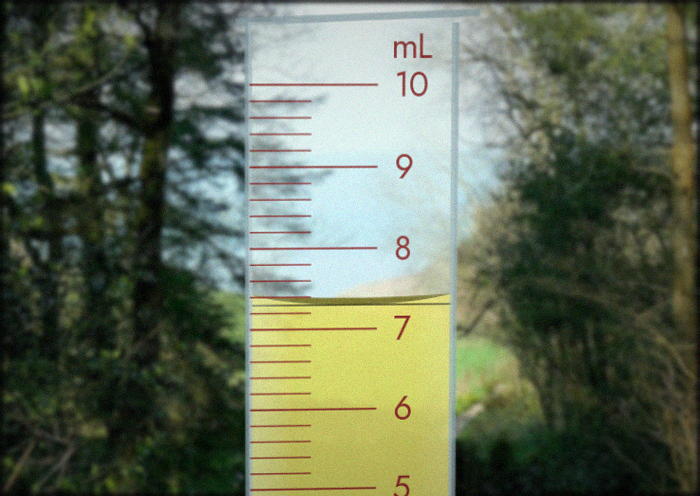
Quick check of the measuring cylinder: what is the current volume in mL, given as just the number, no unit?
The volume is 7.3
